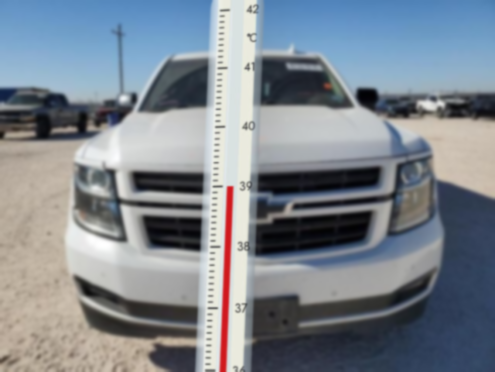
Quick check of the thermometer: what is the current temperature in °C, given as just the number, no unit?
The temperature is 39
